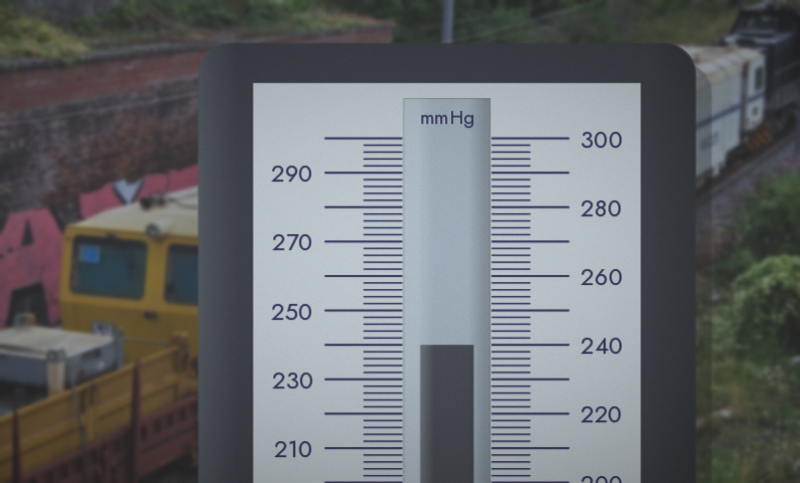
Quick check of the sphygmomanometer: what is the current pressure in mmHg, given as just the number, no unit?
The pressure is 240
